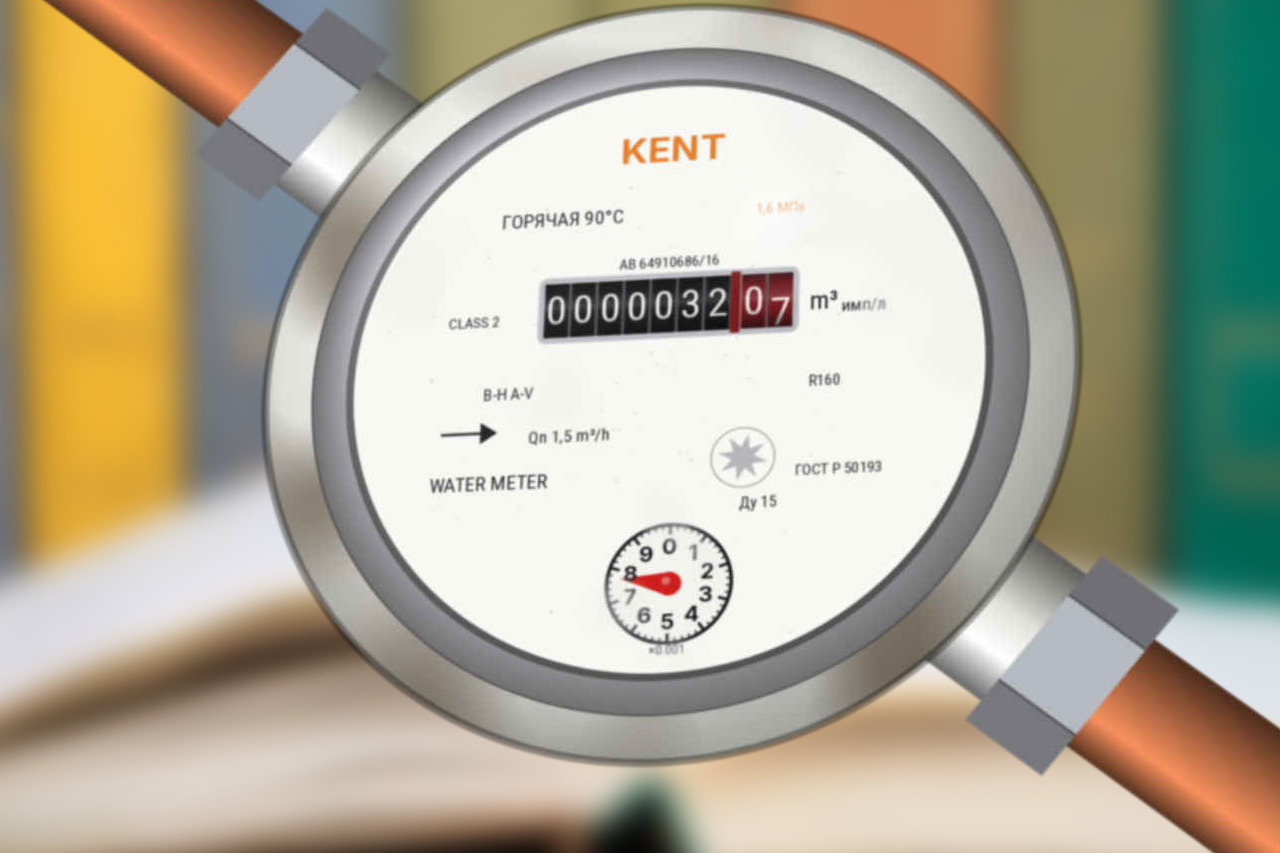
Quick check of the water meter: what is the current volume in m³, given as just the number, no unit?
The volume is 32.067
